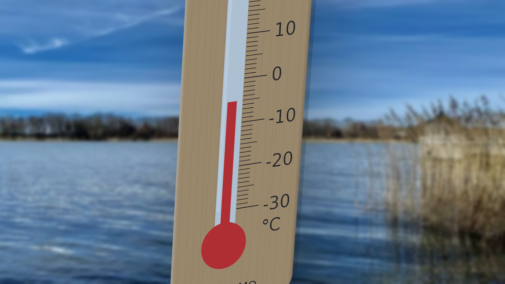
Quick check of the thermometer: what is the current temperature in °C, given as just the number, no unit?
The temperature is -5
